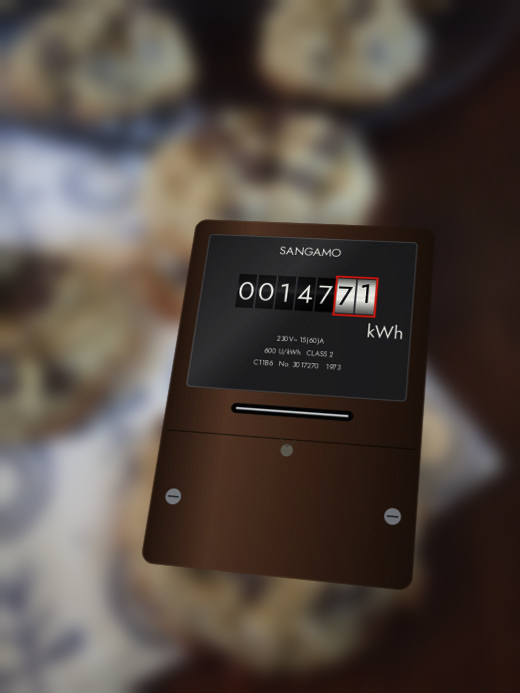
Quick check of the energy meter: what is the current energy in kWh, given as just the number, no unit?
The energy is 147.71
